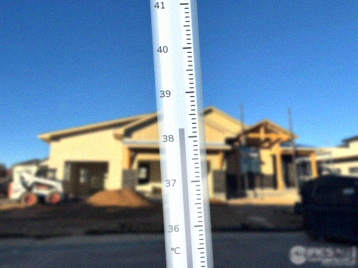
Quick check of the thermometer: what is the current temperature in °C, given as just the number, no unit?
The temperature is 38.2
